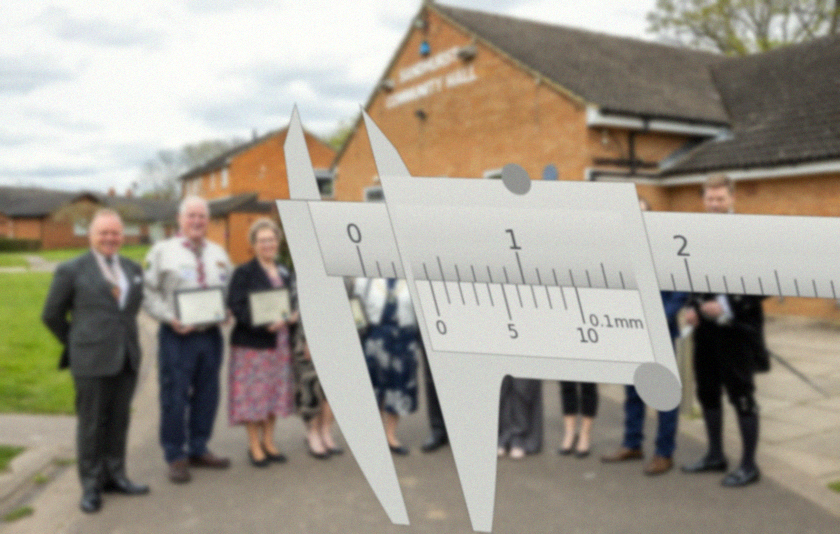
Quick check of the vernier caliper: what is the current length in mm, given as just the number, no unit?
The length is 4.1
